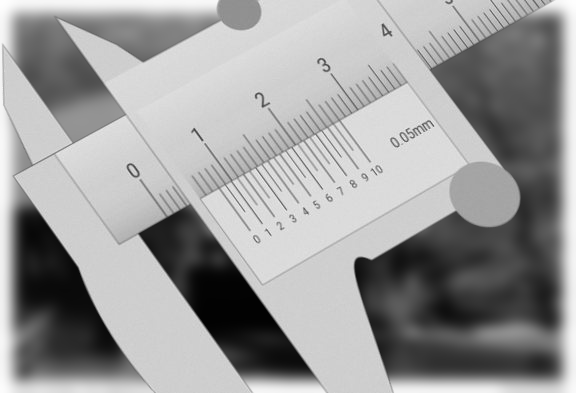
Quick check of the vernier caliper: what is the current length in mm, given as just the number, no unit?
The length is 8.0
